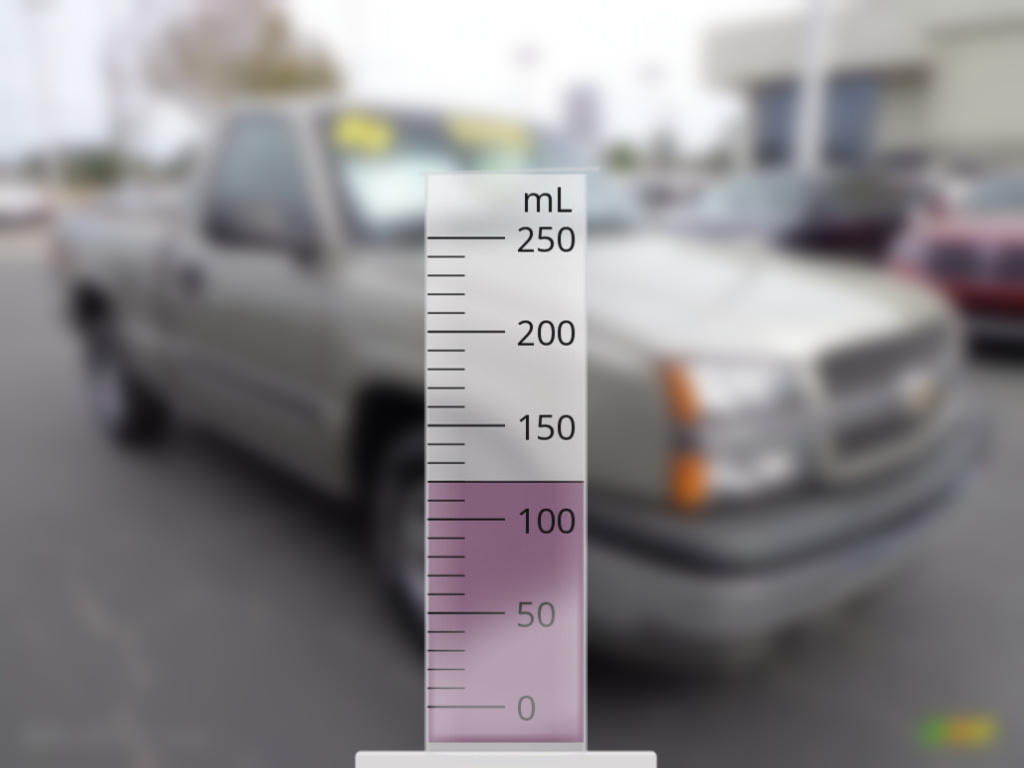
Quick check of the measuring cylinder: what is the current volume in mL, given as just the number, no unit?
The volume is 120
